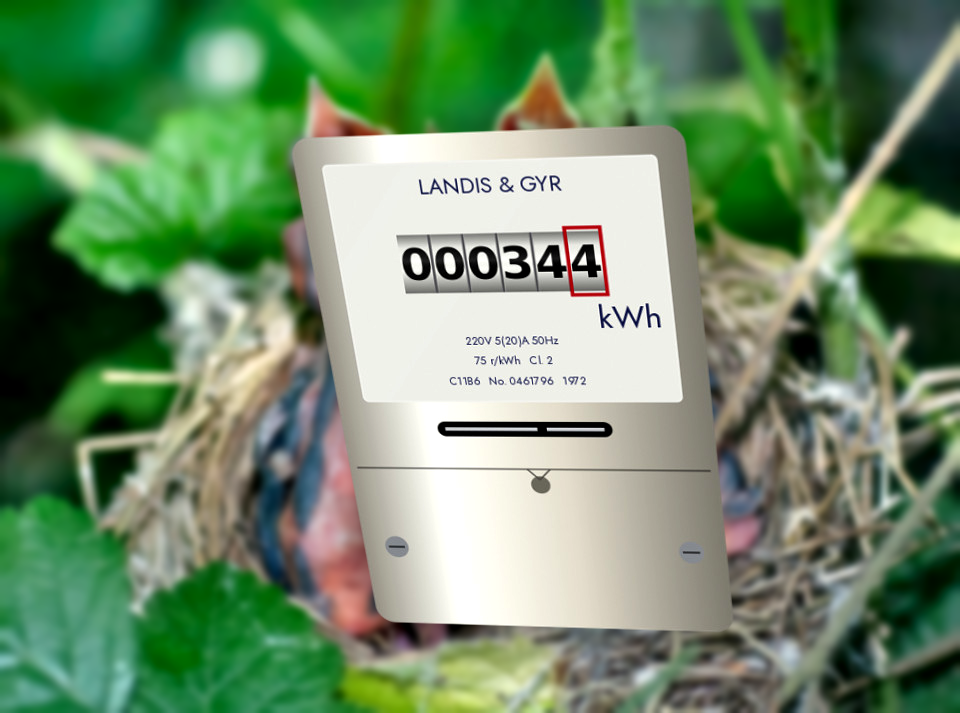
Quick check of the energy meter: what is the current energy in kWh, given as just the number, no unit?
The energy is 34.4
